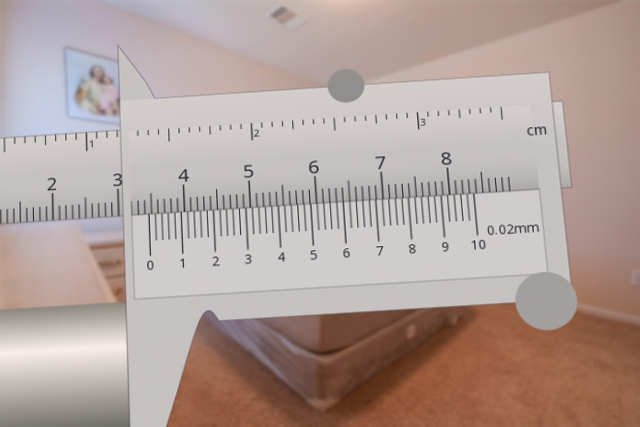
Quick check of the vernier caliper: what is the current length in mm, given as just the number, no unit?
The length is 34.6
